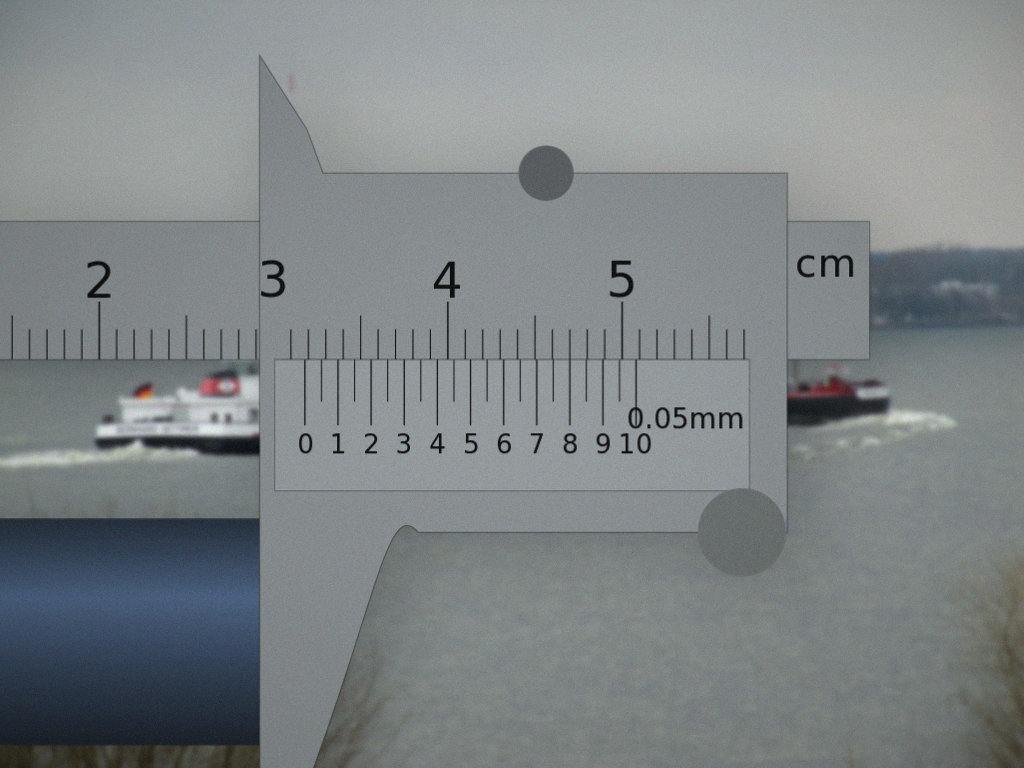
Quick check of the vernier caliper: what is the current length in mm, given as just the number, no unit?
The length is 31.8
